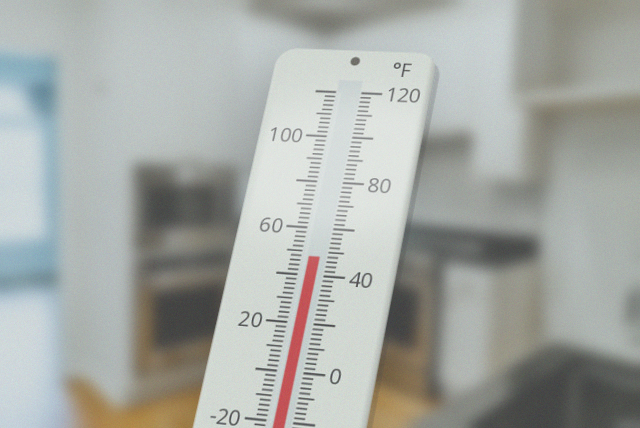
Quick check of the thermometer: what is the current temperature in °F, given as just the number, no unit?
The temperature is 48
